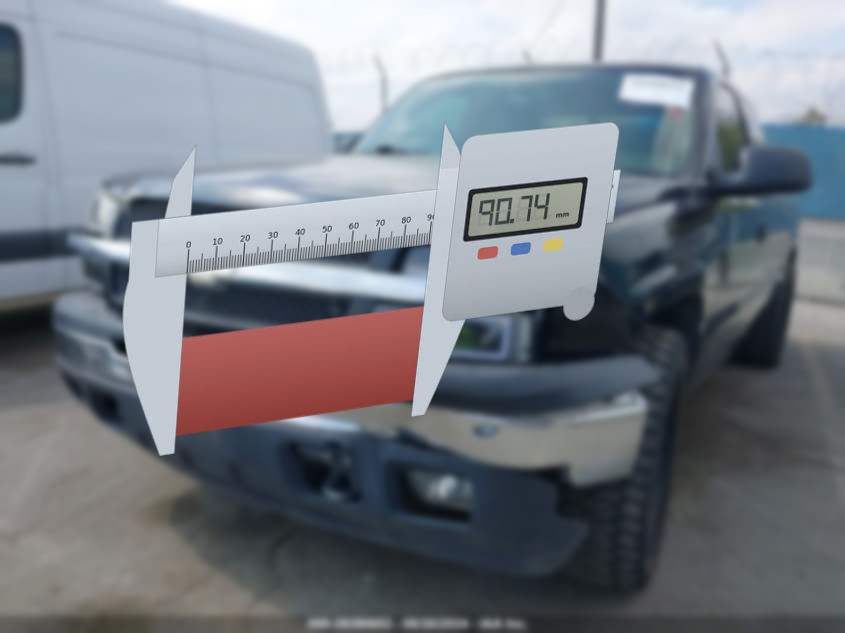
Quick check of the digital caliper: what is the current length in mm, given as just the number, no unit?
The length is 90.74
